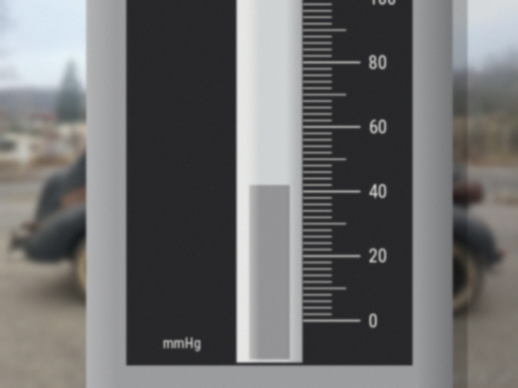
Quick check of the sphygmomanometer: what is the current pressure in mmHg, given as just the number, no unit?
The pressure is 42
